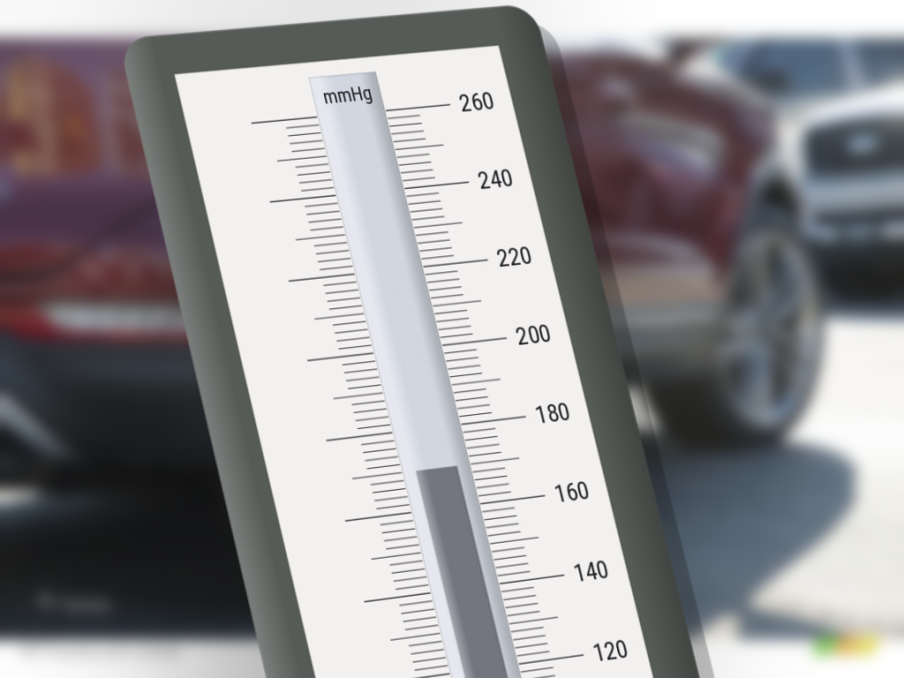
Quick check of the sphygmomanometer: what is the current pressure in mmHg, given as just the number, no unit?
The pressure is 170
